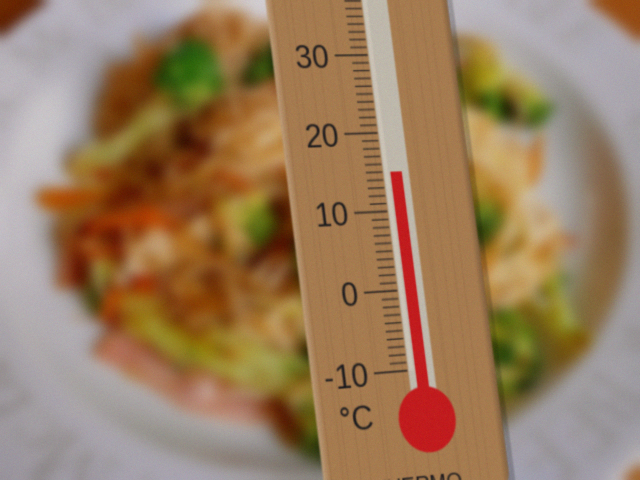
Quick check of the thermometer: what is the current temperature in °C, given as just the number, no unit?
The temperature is 15
